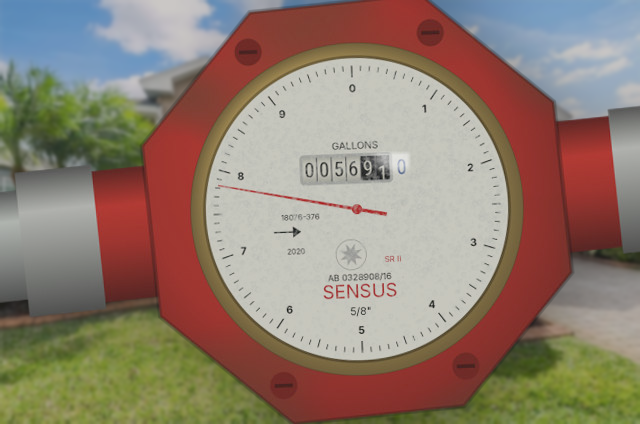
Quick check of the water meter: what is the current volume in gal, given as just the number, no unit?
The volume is 56907.8
